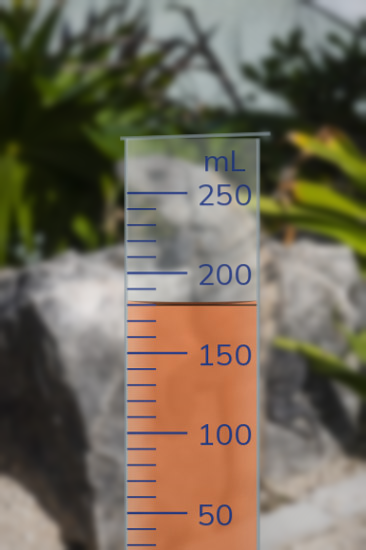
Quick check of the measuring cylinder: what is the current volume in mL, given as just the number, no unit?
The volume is 180
